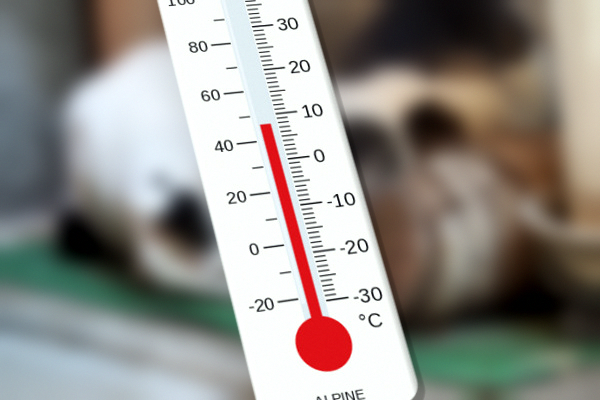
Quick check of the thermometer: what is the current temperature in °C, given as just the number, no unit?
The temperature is 8
